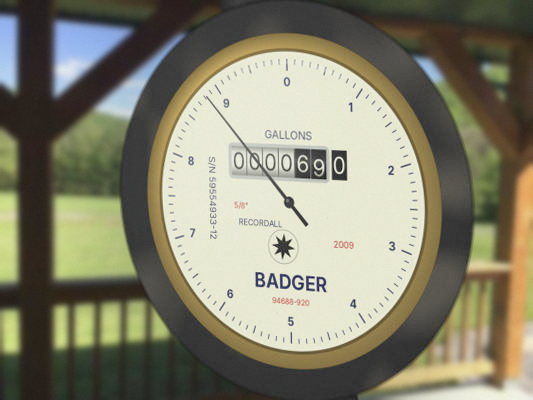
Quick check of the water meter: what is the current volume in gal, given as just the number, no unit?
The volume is 688.8
